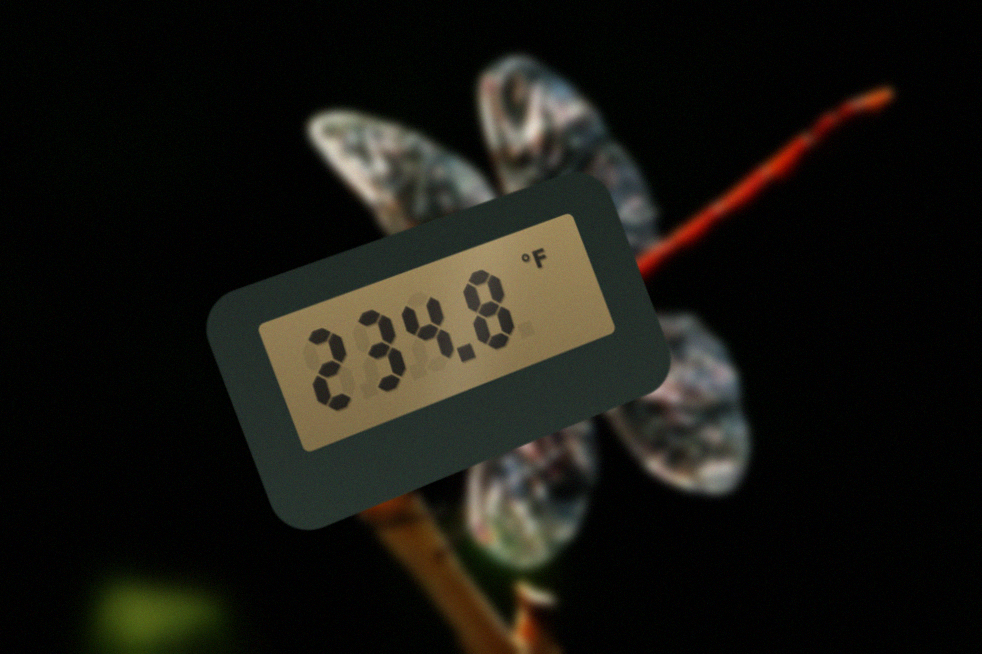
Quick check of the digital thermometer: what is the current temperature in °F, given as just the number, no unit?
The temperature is 234.8
